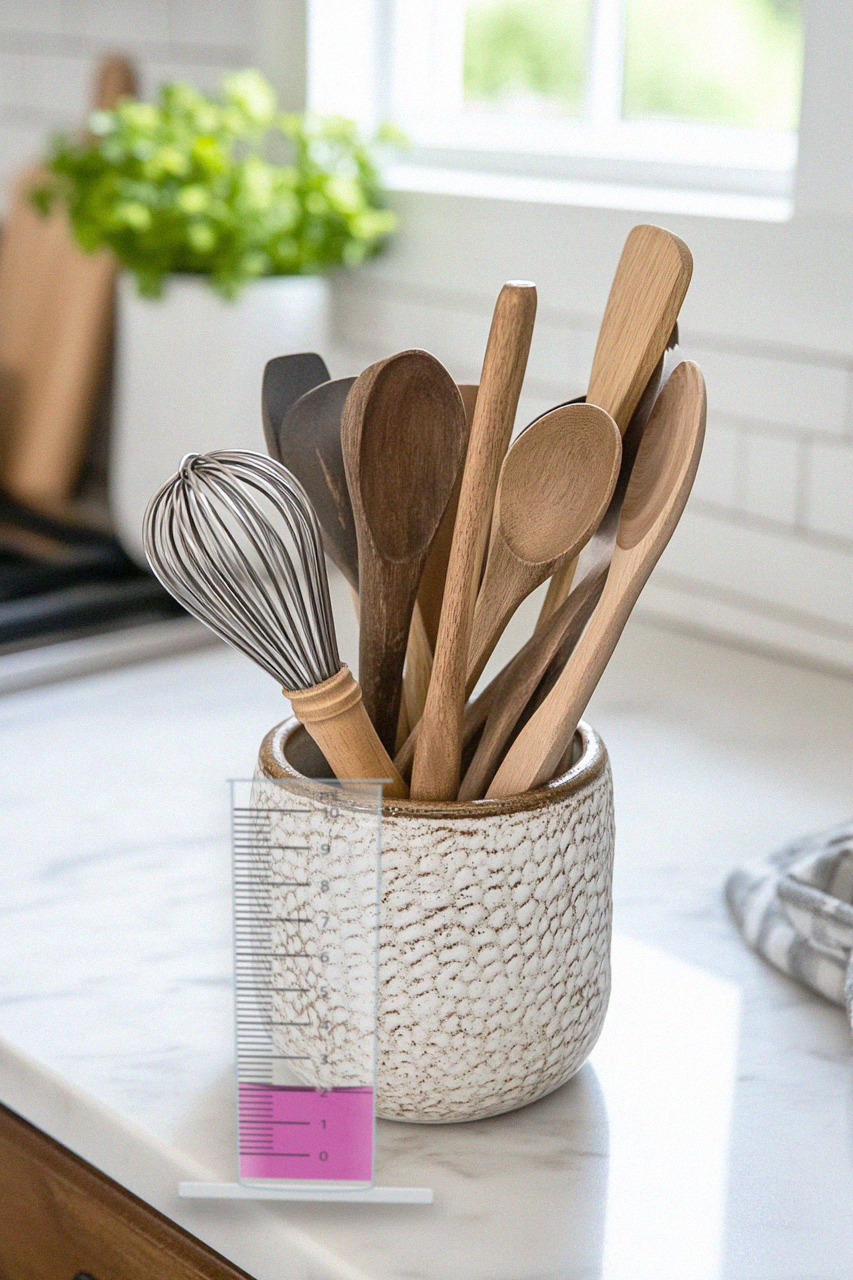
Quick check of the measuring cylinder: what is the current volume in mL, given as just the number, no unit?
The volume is 2
